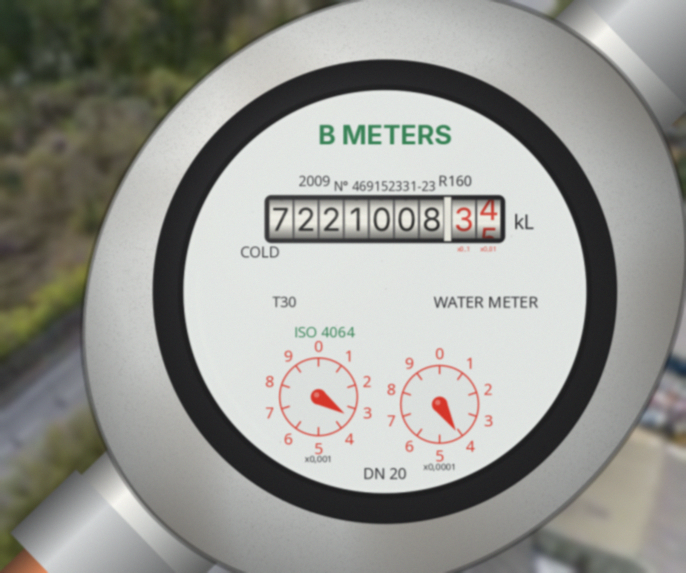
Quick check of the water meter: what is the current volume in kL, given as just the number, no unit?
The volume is 7221008.3434
